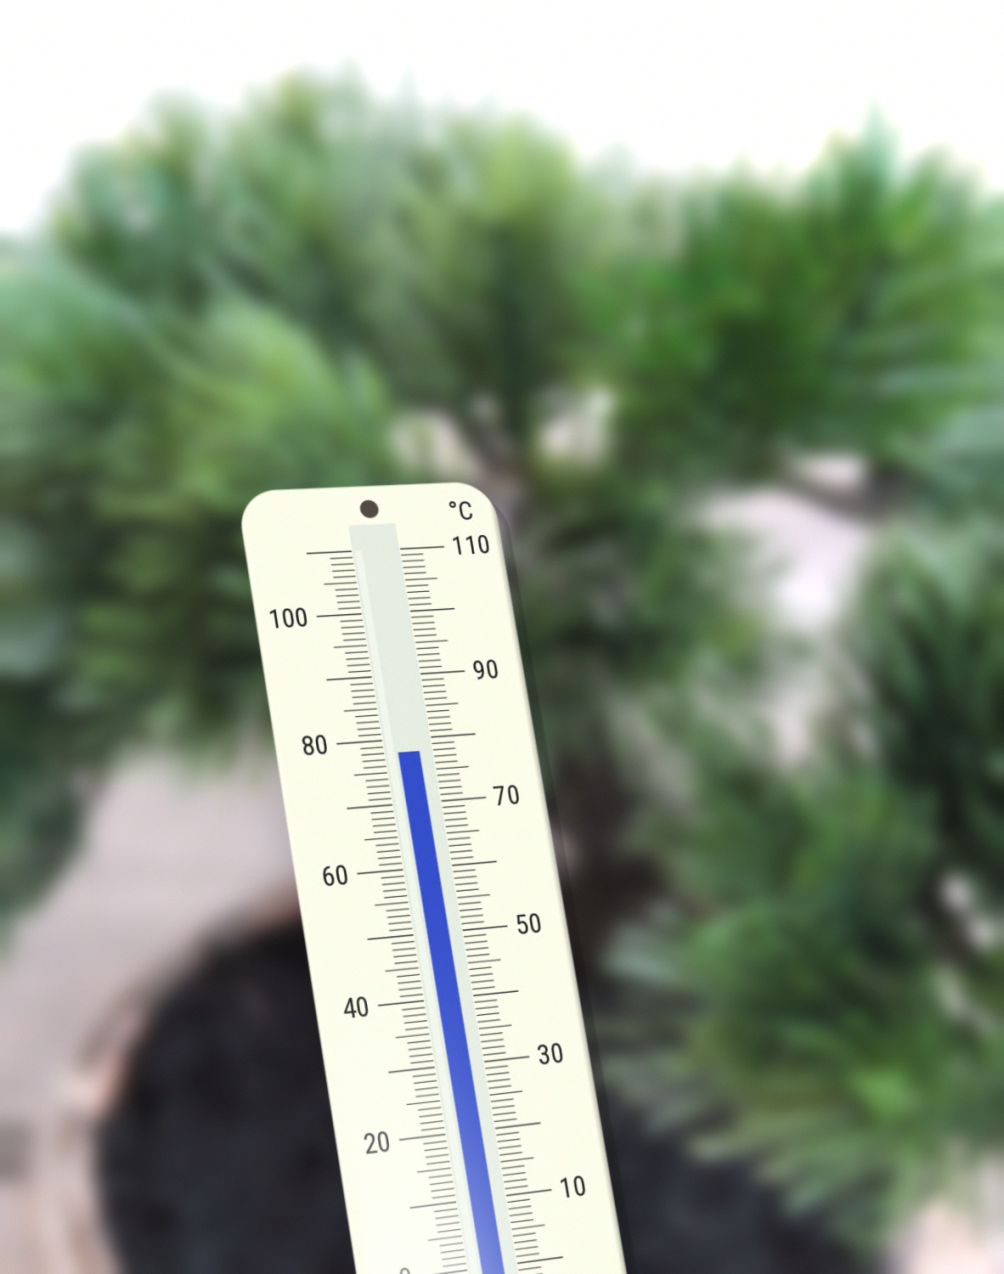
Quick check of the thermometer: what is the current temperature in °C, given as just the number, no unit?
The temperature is 78
